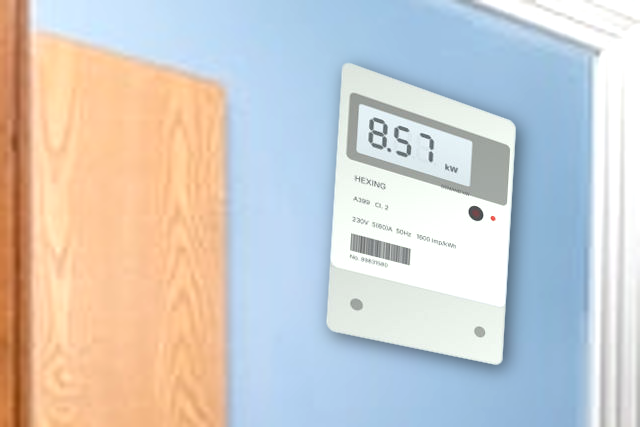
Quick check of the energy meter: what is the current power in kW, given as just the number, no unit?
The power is 8.57
